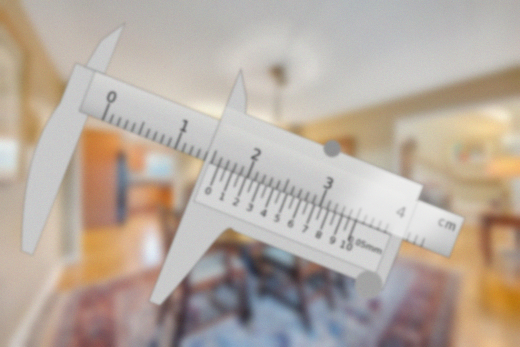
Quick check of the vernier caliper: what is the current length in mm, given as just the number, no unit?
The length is 16.0
